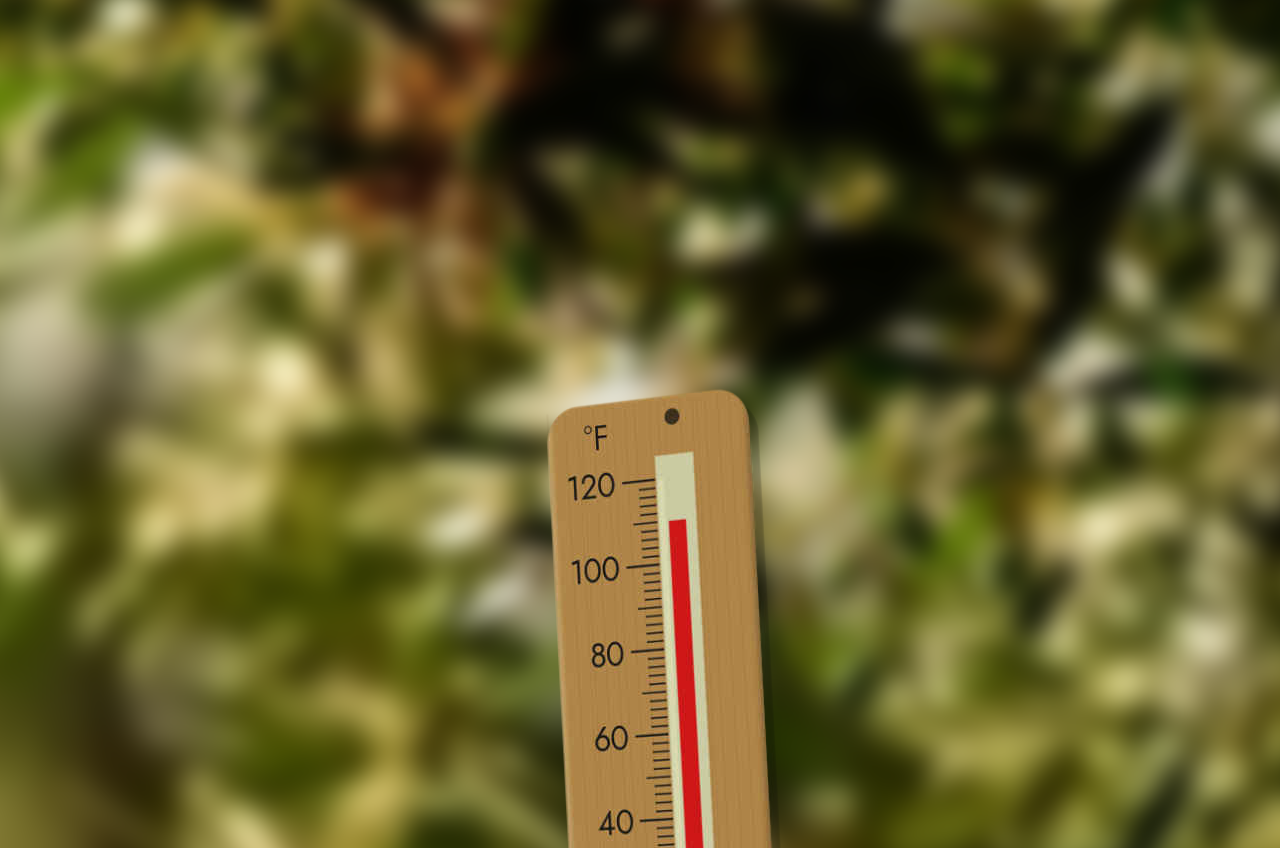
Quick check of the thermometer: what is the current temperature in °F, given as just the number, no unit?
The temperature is 110
